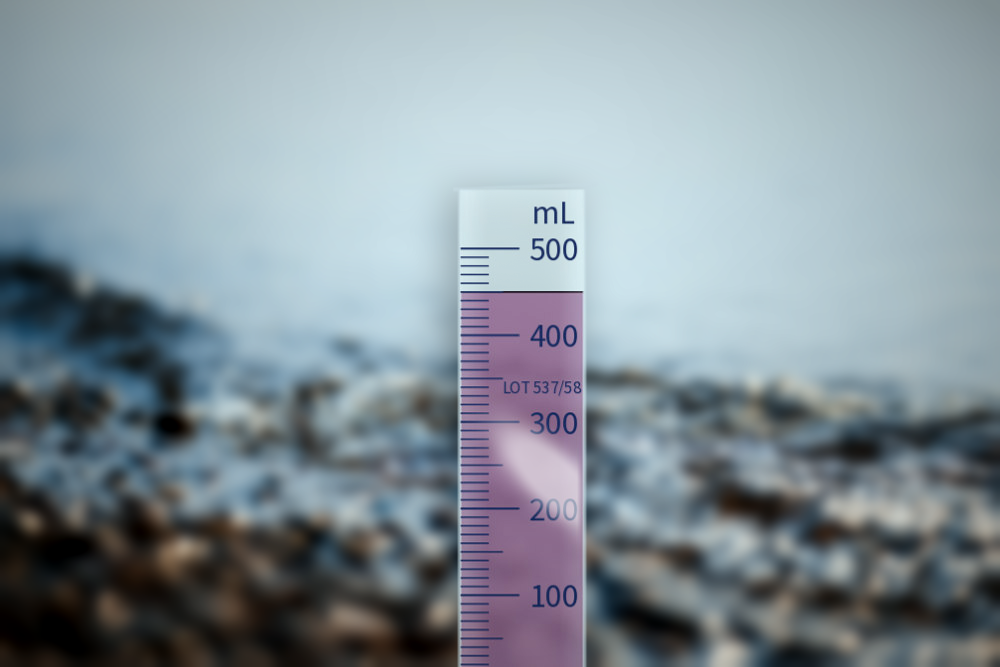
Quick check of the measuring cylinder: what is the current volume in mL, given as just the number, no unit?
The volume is 450
